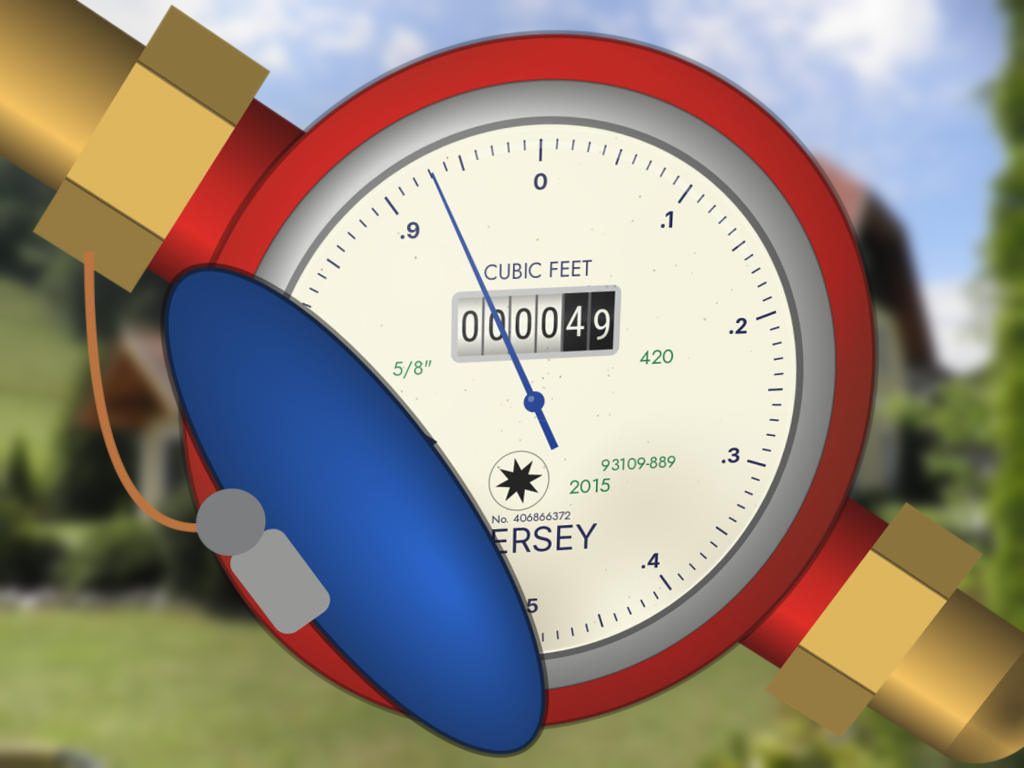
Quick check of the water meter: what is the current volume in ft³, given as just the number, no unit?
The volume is 48.93
